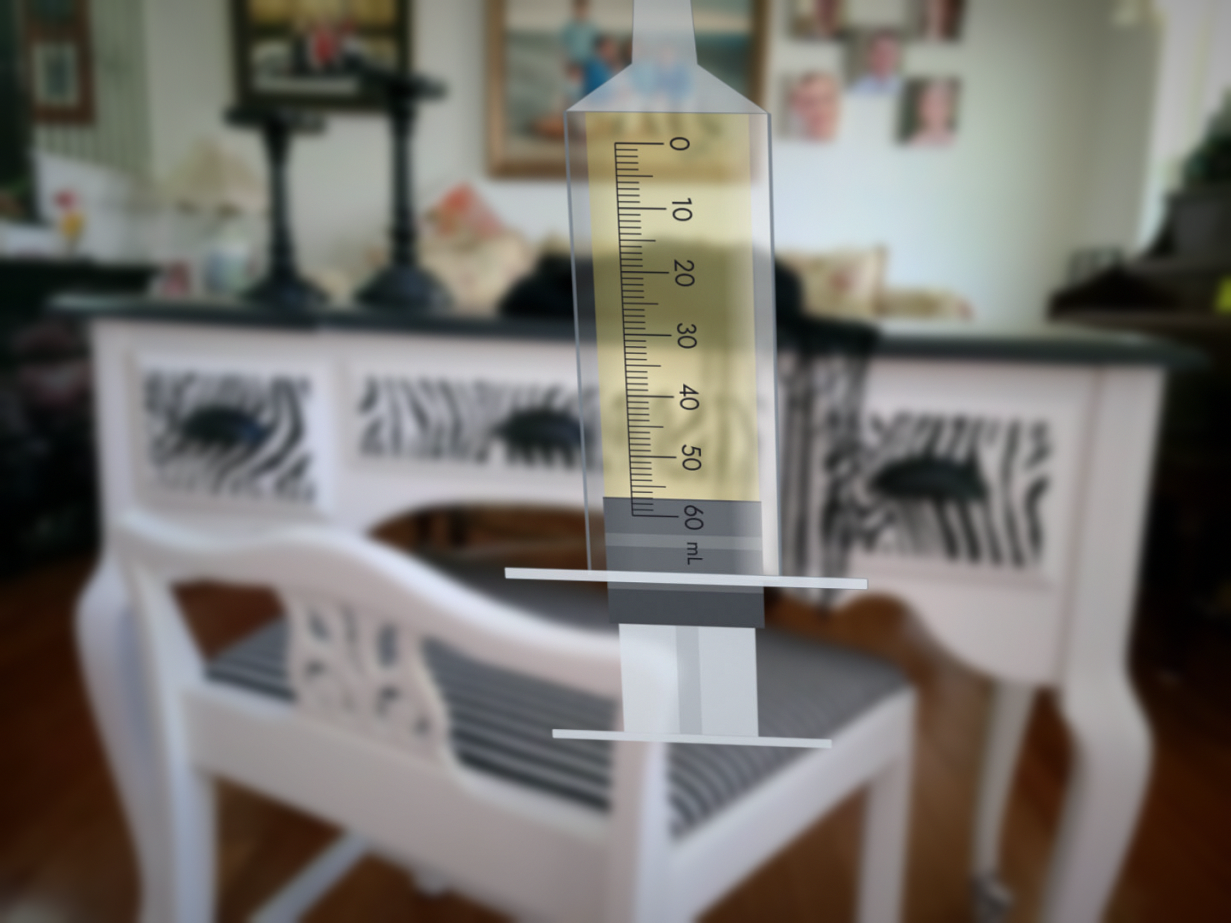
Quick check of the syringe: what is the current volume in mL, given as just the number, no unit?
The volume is 57
